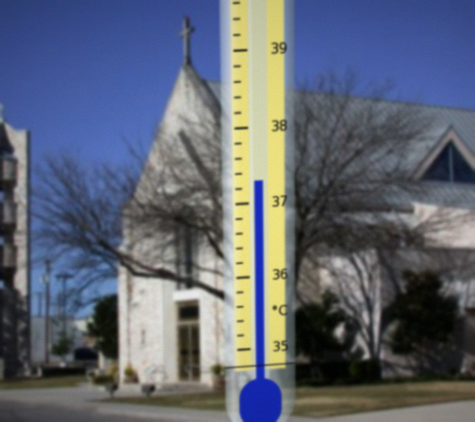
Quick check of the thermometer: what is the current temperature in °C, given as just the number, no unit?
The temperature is 37.3
